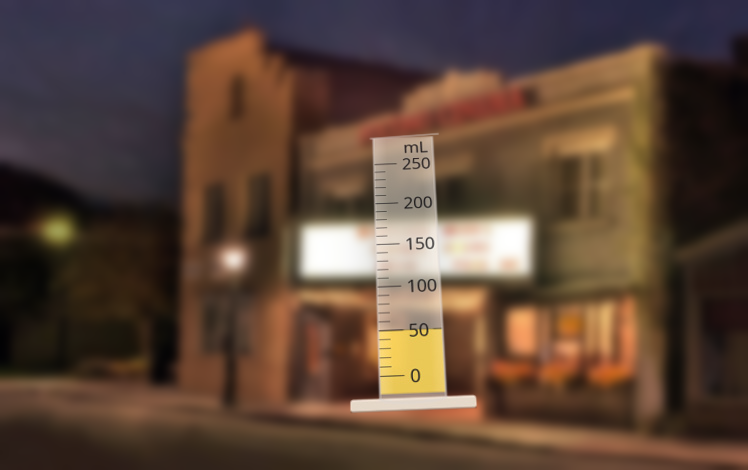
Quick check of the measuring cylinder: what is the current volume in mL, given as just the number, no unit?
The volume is 50
